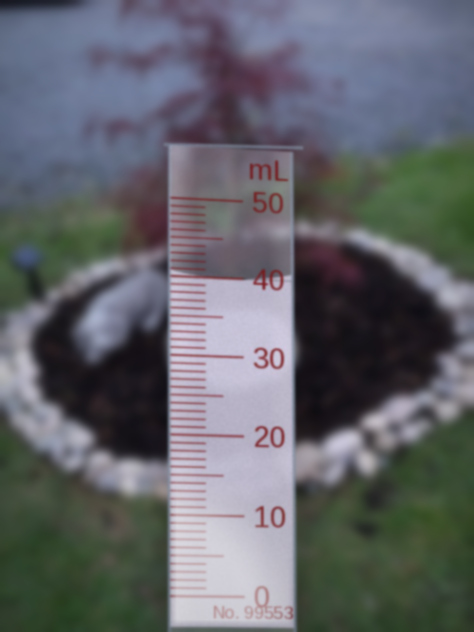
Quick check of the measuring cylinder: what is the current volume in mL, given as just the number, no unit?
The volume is 40
